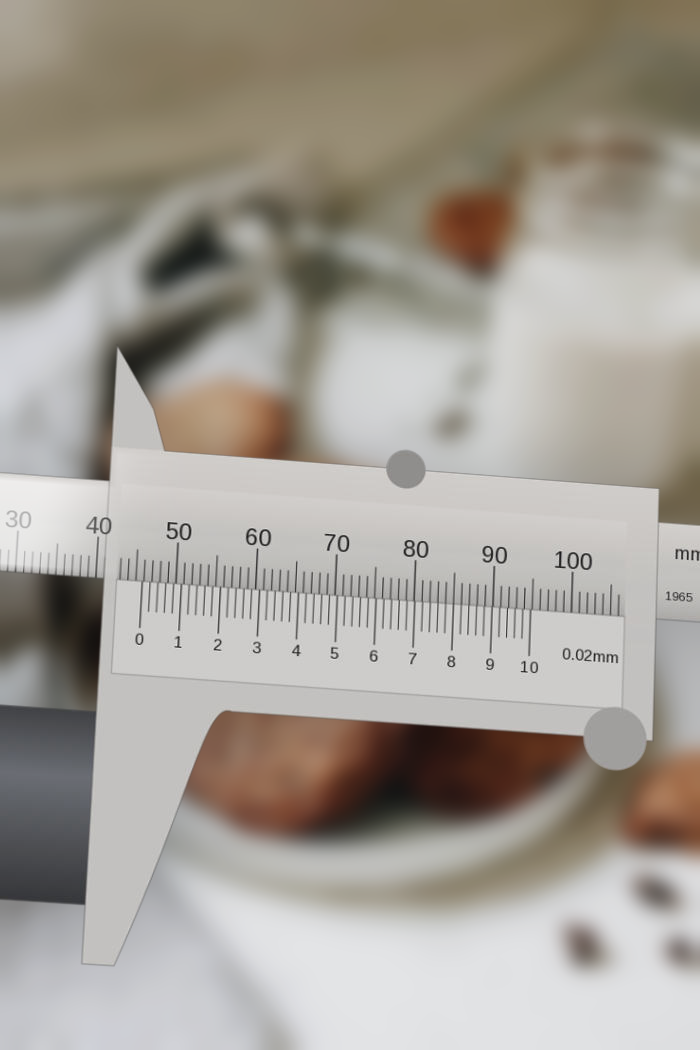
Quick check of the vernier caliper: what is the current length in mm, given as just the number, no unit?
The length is 45.8
